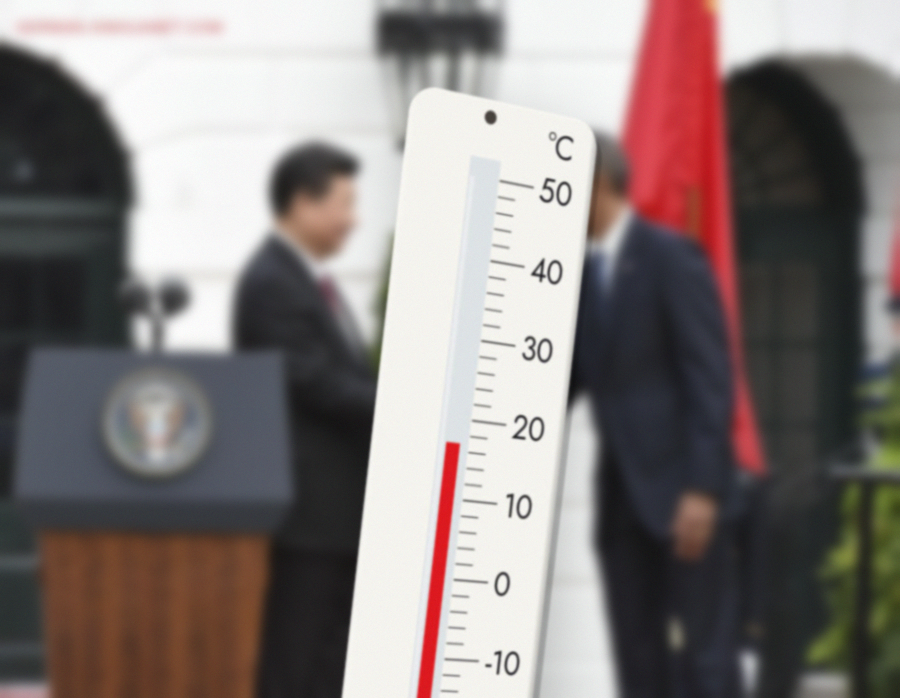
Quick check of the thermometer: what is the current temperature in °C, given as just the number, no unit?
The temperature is 17
